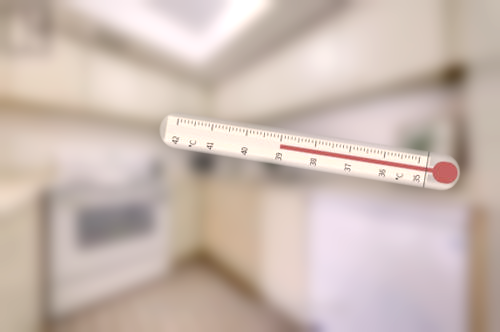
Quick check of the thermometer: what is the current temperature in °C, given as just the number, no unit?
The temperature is 39
